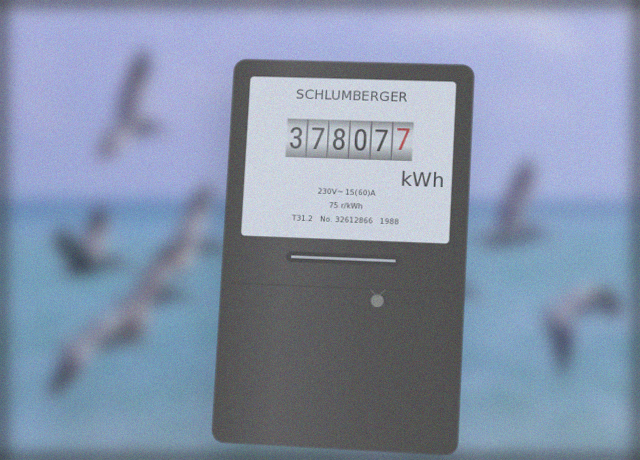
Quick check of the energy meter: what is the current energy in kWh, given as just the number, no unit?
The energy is 37807.7
